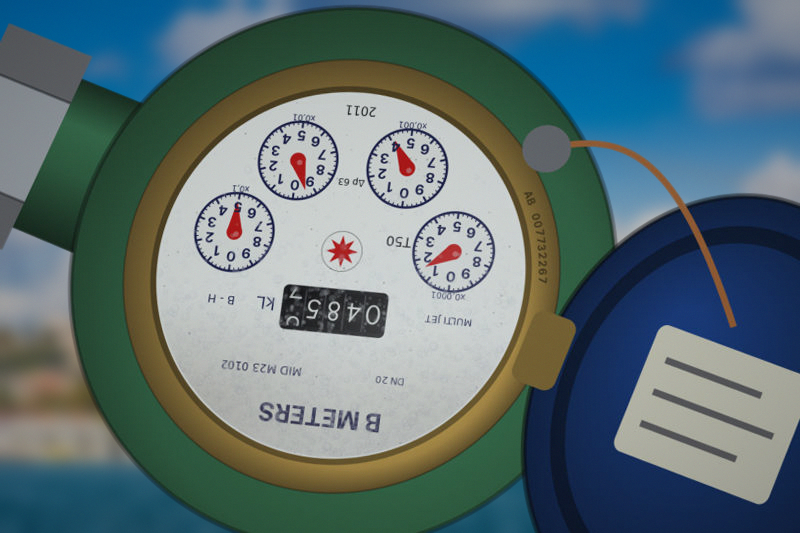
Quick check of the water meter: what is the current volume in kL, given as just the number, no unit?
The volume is 4856.4941
